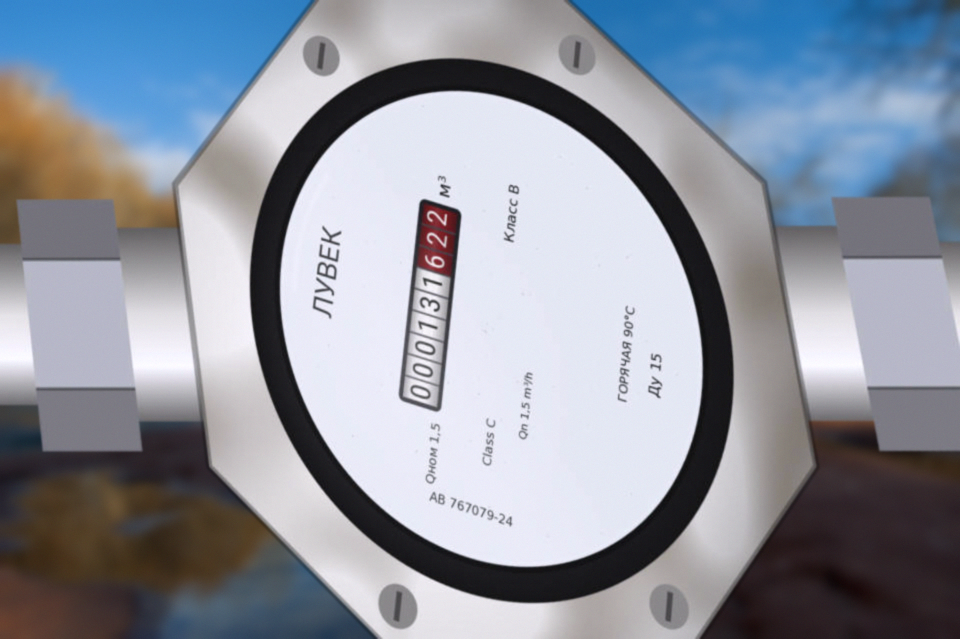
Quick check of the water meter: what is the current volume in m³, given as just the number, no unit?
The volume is 131.622
